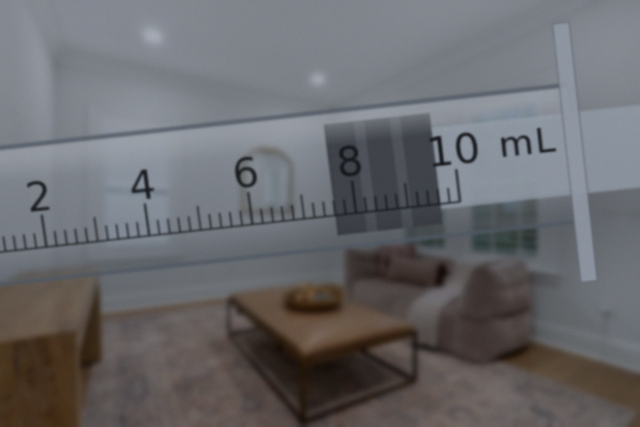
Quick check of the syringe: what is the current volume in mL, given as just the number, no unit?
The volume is 7.6
